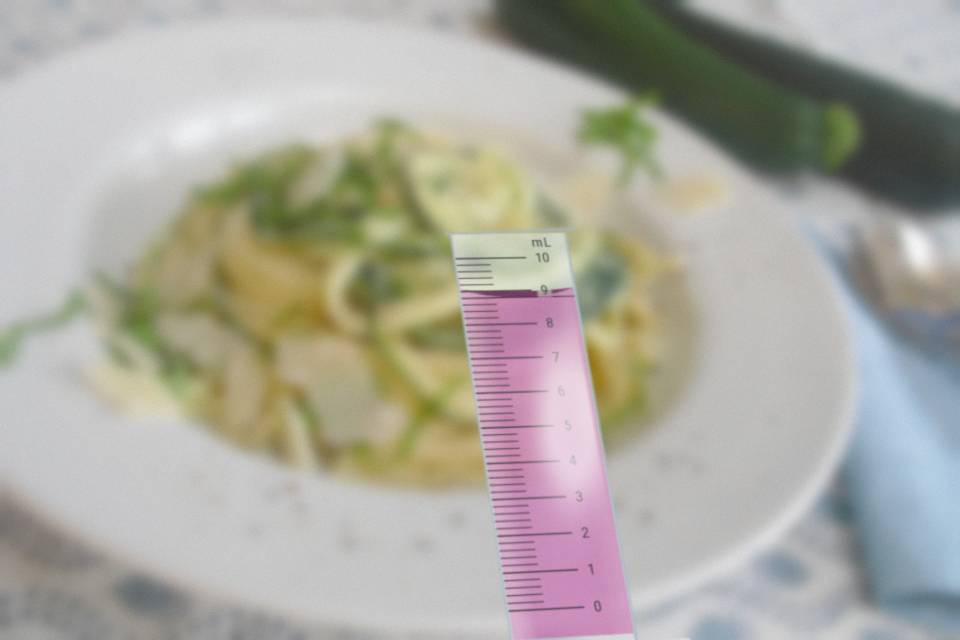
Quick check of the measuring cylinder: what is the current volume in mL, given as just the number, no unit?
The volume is 8.8
